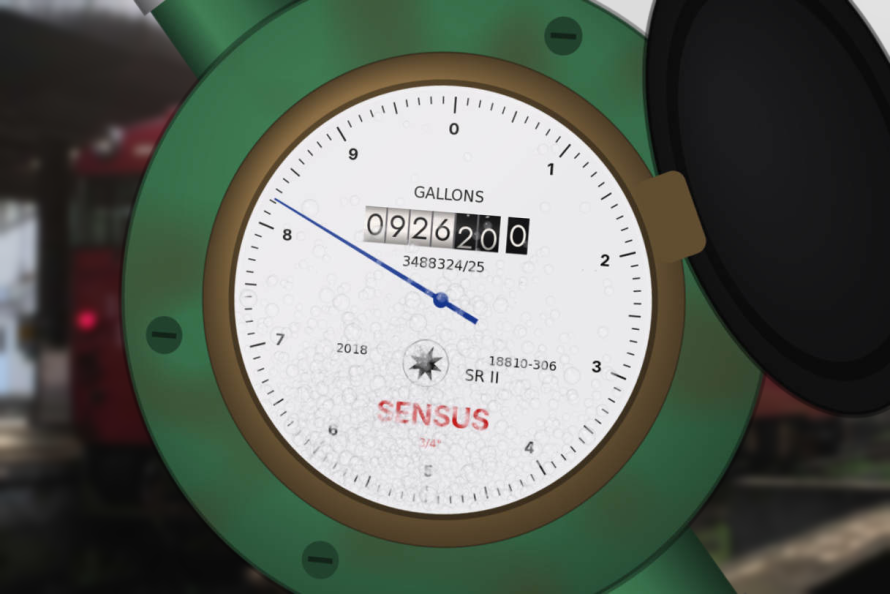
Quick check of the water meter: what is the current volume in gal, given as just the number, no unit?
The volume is 926198.2
